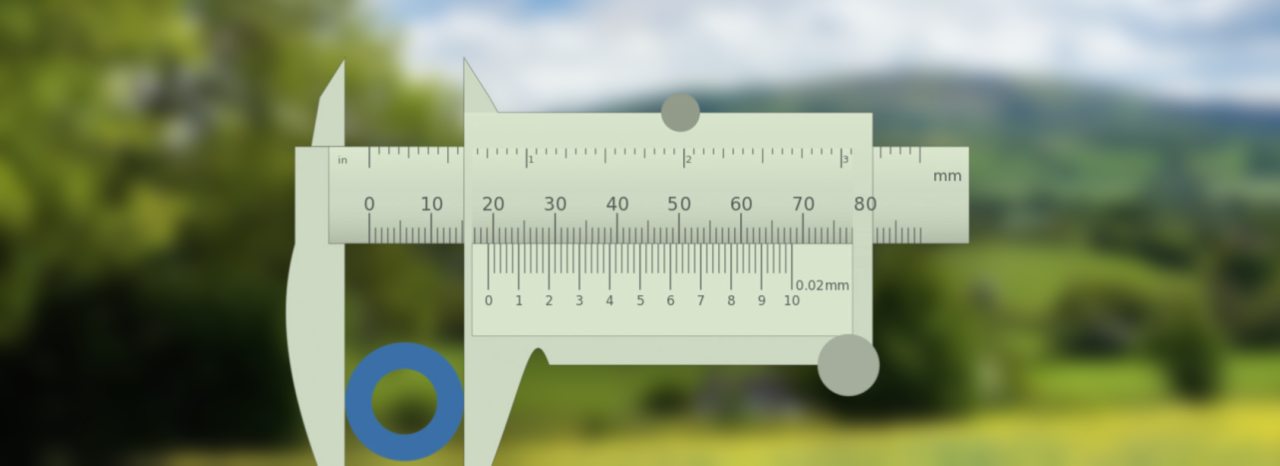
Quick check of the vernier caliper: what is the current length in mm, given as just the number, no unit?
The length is 19.2
